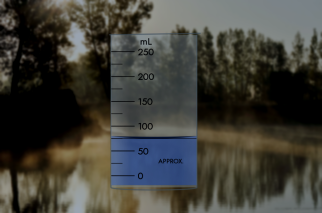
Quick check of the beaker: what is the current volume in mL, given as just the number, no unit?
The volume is 75
